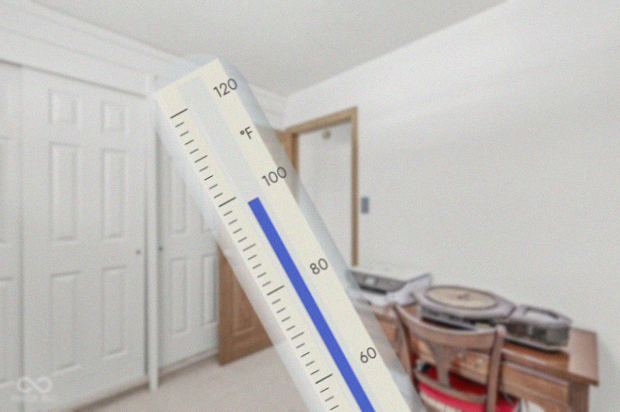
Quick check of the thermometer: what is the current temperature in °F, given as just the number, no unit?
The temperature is 98
